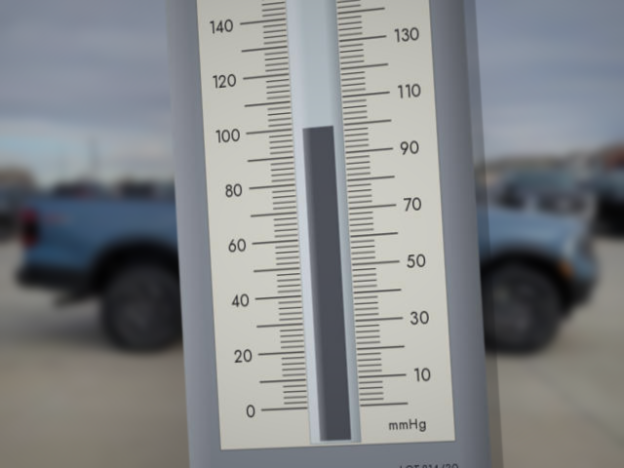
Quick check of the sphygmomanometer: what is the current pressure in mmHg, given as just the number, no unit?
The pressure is 100
